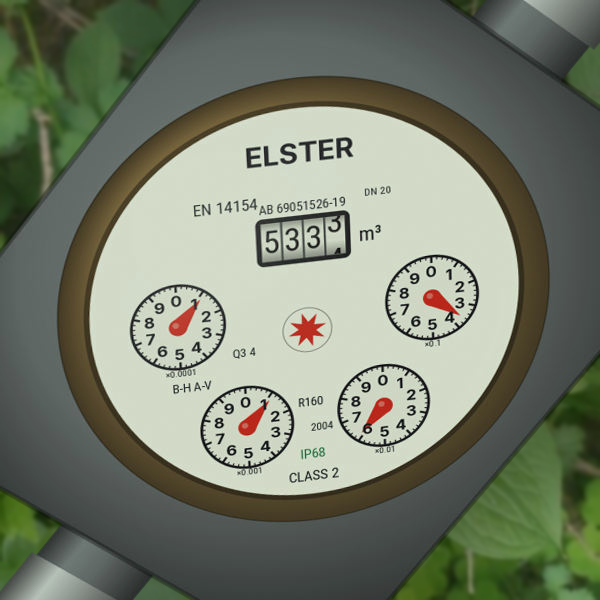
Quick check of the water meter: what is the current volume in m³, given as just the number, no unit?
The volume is 5333.3611
